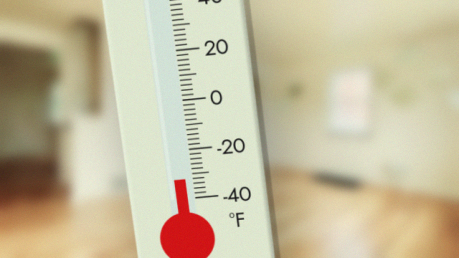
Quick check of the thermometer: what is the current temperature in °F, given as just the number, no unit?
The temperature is -32
